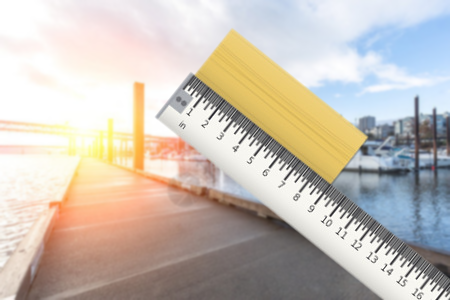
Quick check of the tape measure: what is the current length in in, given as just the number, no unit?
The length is 9
